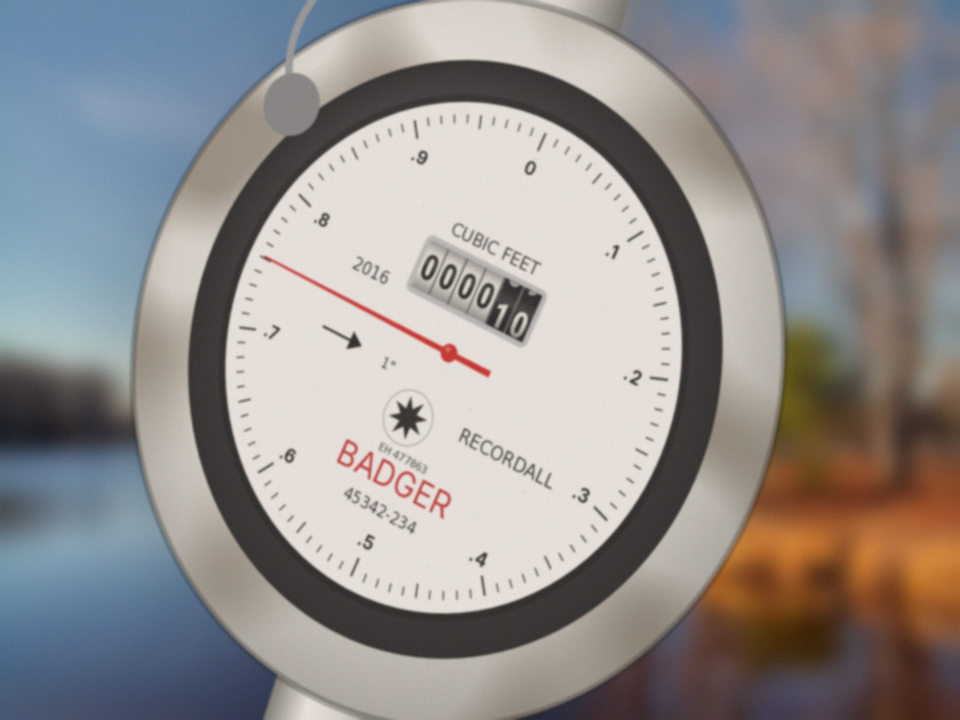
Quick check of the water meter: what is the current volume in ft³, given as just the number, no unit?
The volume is 9.75
